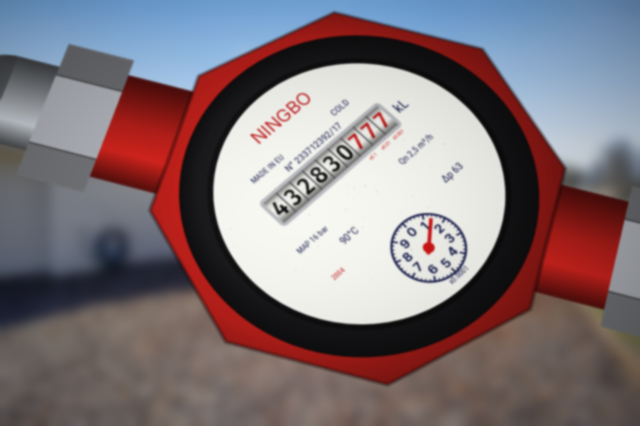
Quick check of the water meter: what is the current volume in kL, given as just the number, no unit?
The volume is 432830.7771
